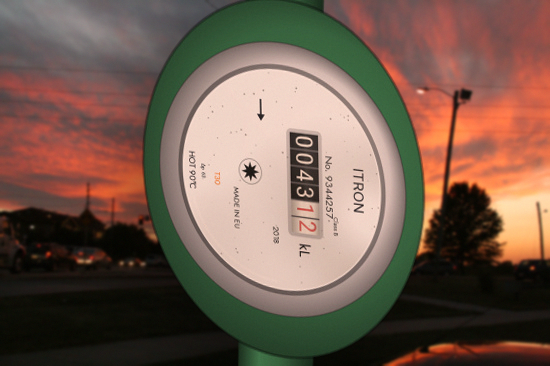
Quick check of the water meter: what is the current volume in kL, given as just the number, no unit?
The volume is 43.12
